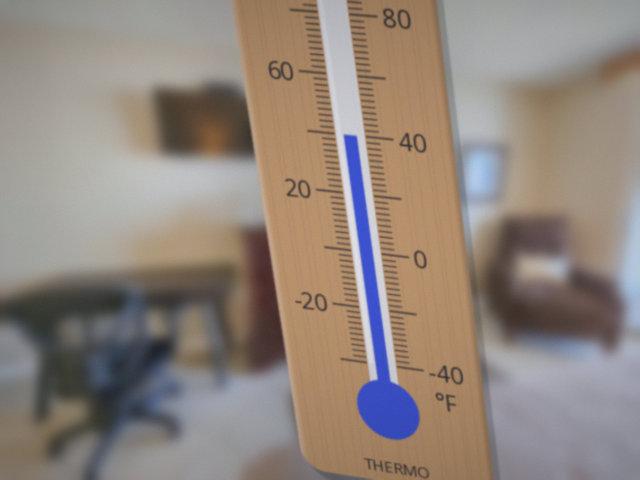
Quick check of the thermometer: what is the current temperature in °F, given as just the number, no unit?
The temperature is 40
